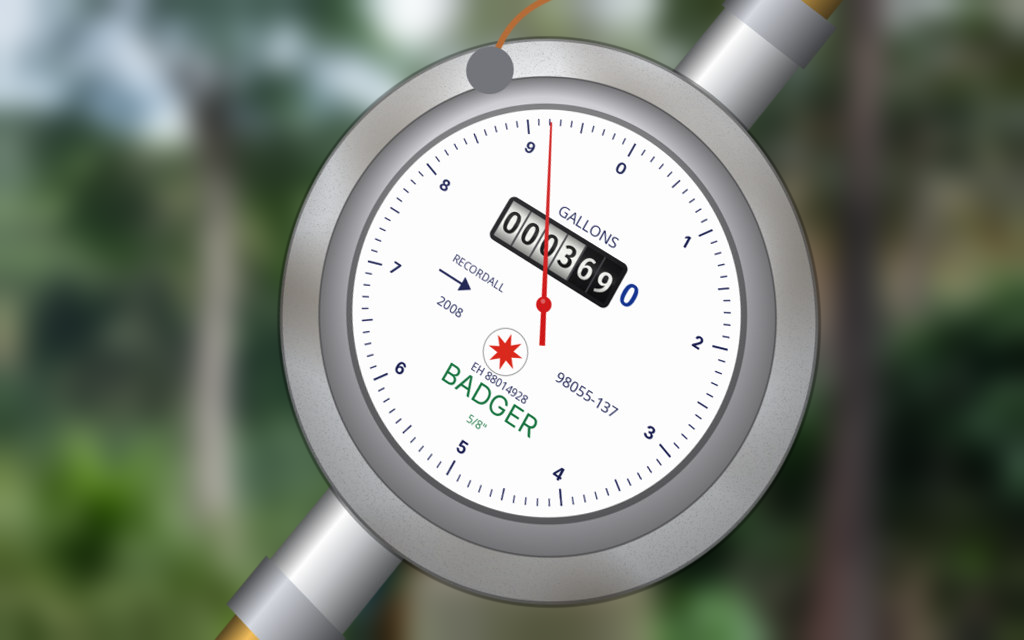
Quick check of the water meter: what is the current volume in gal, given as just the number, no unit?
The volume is 3689.2
